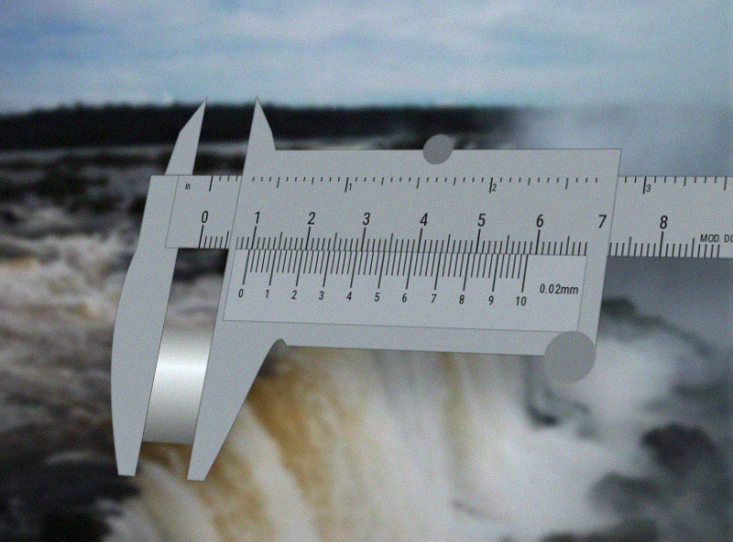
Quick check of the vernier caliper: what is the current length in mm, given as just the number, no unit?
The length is 9.6
